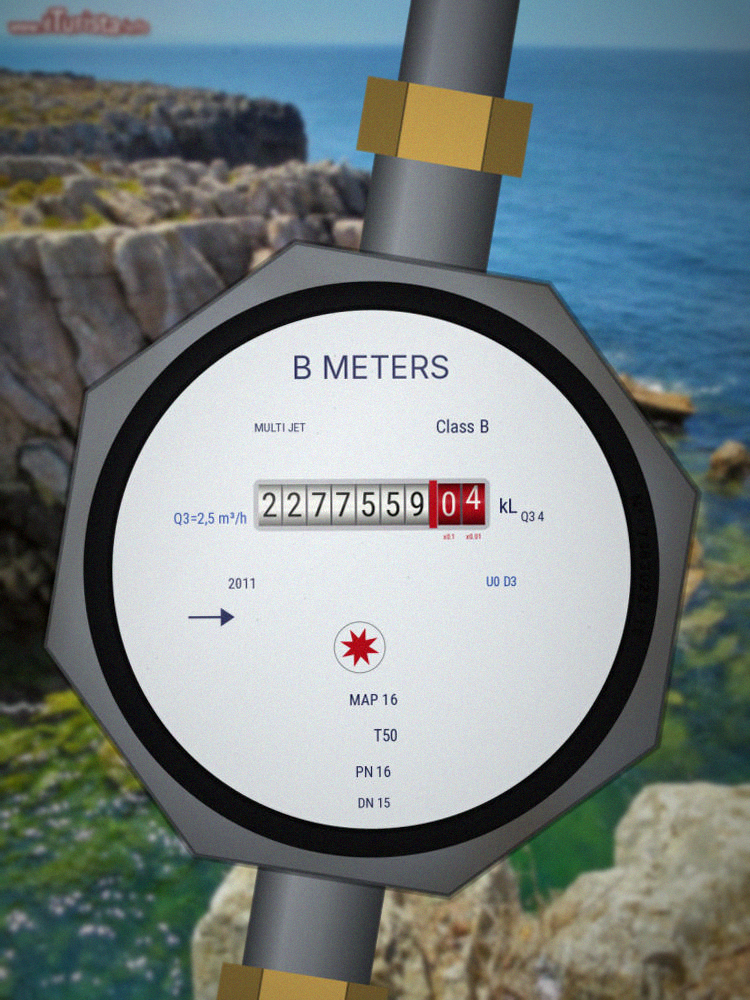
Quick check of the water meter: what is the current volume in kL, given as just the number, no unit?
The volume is 2277559.04
